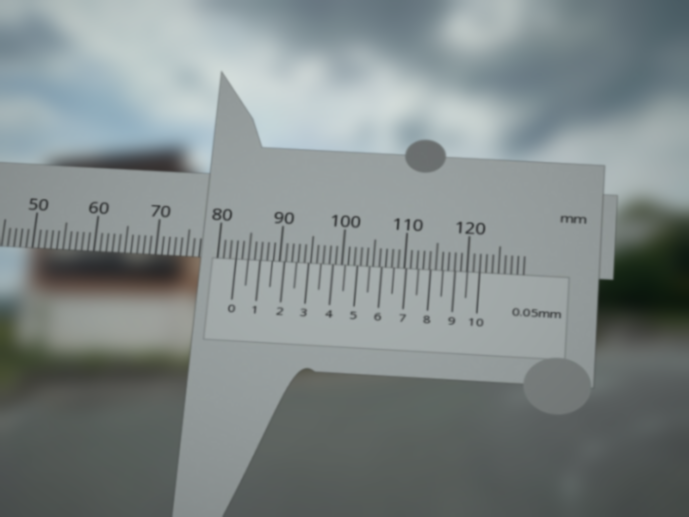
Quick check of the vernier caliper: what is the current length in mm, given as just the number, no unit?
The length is 83.0
